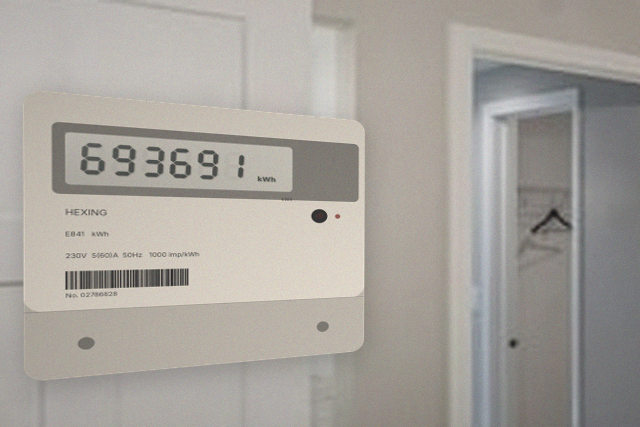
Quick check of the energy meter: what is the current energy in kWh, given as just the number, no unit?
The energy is 693691
